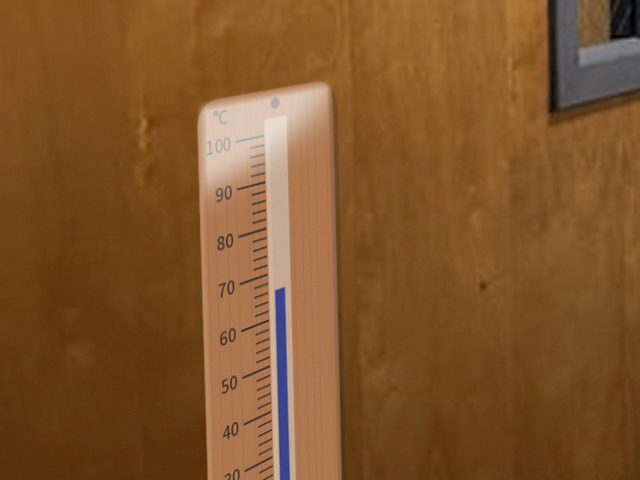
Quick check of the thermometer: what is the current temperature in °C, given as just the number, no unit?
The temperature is 66
